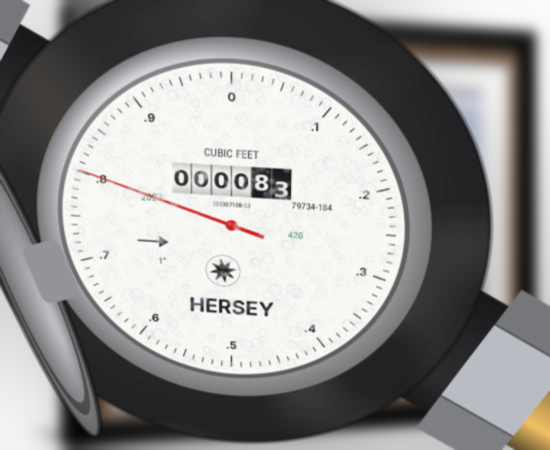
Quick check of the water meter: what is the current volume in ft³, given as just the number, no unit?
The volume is 82.80
